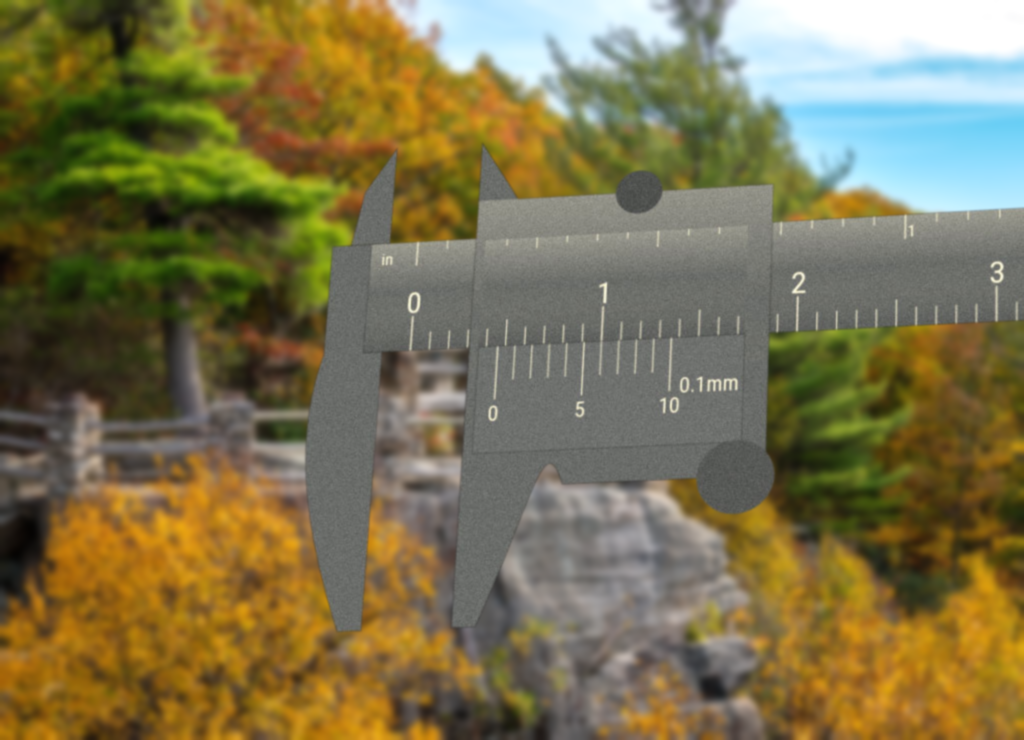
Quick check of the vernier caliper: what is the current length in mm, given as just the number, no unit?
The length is 4.6
